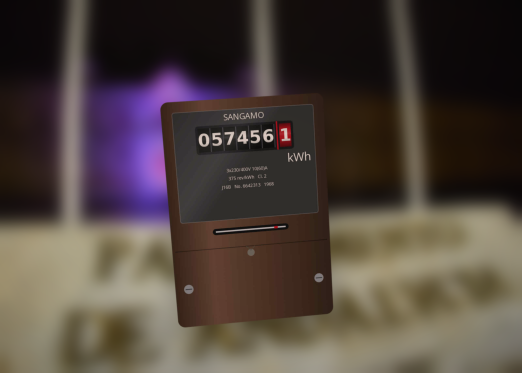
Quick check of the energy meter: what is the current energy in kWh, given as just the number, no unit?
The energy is 57456.1
